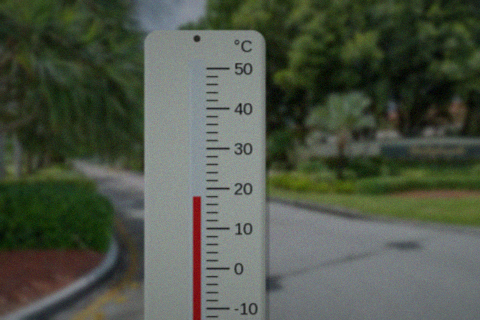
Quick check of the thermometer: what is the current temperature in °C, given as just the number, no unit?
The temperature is 18
